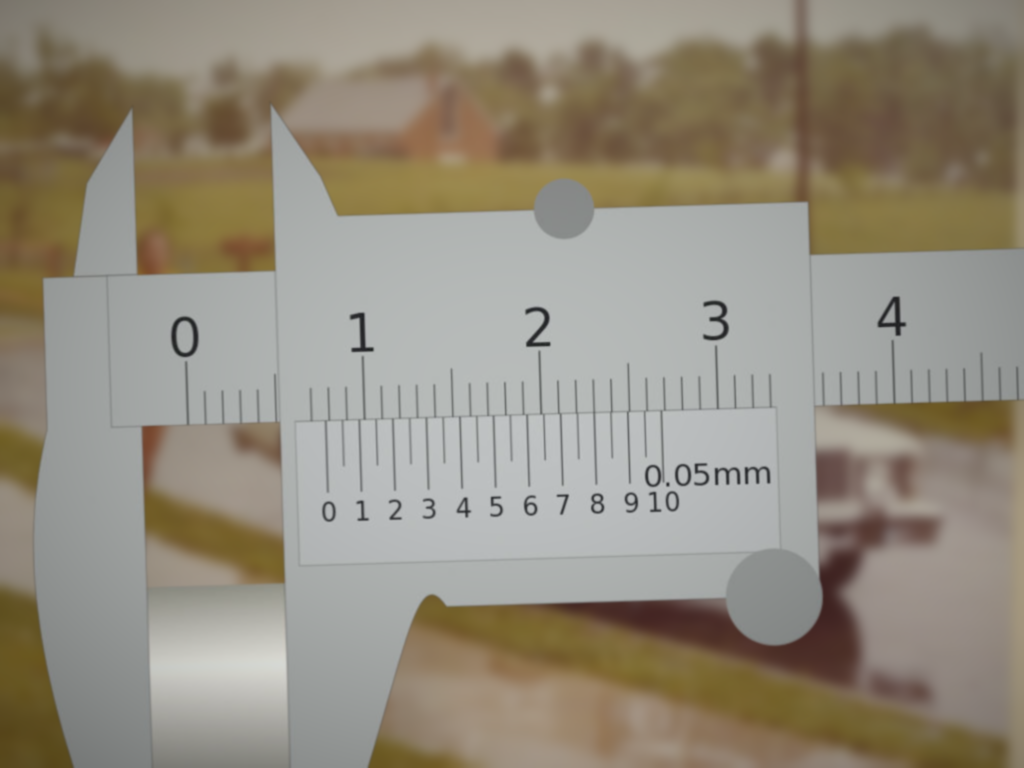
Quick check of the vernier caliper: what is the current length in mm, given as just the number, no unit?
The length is 7.8
